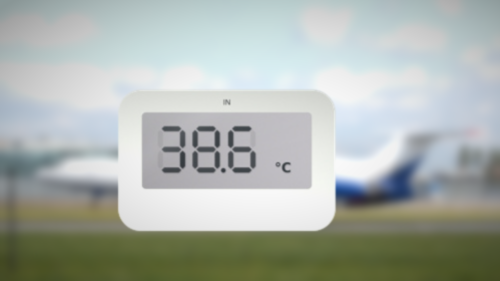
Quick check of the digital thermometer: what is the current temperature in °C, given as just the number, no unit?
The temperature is 38.6
